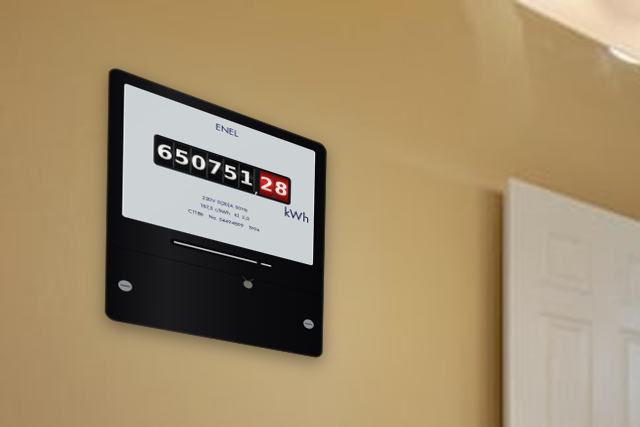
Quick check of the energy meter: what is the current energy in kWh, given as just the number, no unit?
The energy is 650751.28
